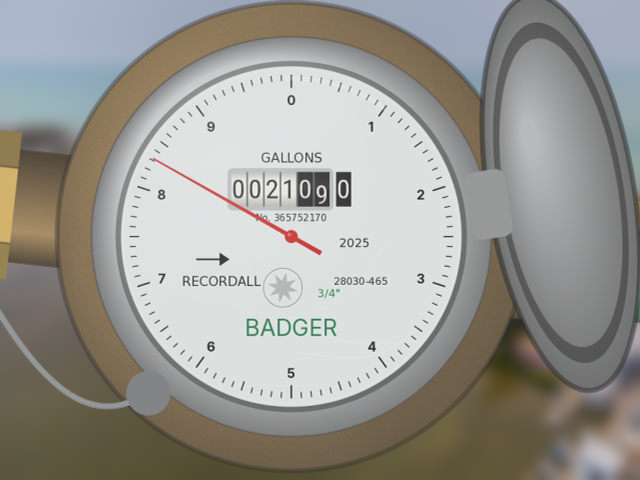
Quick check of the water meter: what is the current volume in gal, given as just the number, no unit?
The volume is 21088.3
